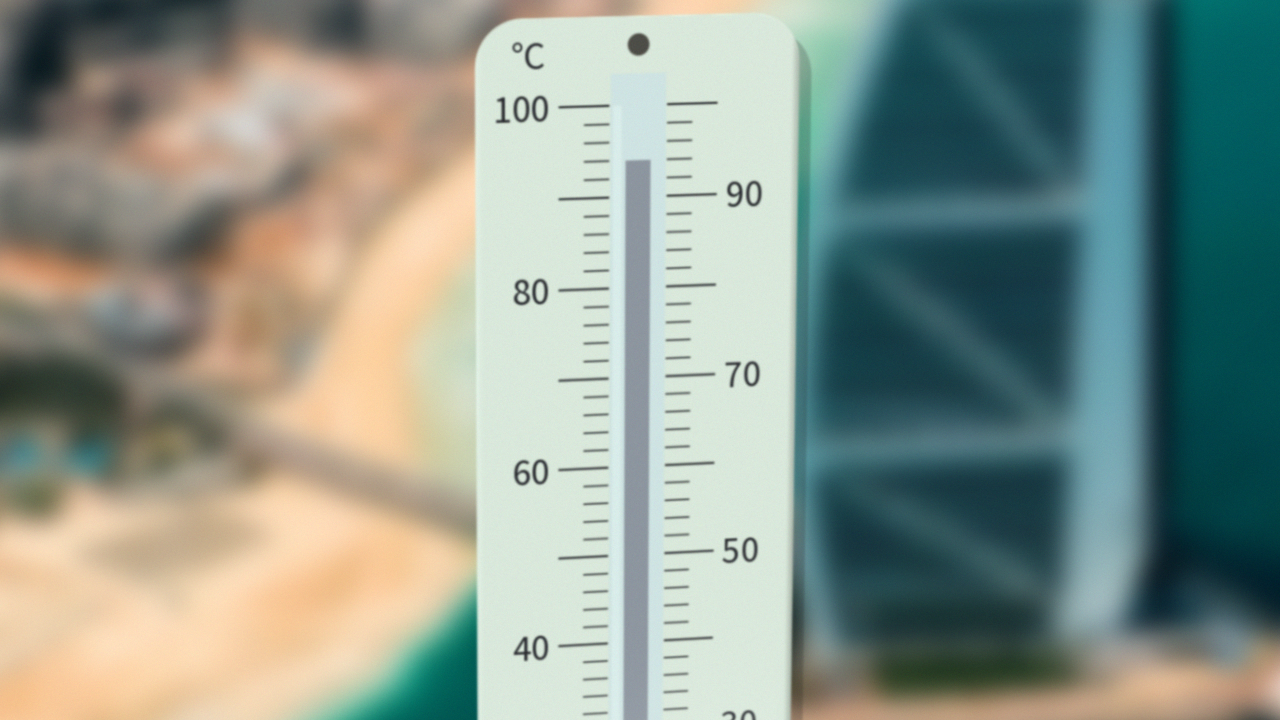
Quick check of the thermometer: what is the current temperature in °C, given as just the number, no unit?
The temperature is 94
